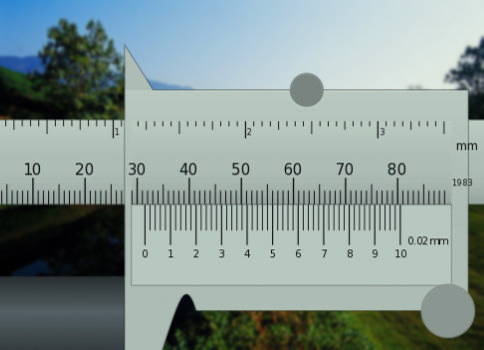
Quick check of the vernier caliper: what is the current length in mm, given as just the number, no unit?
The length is 31.5
